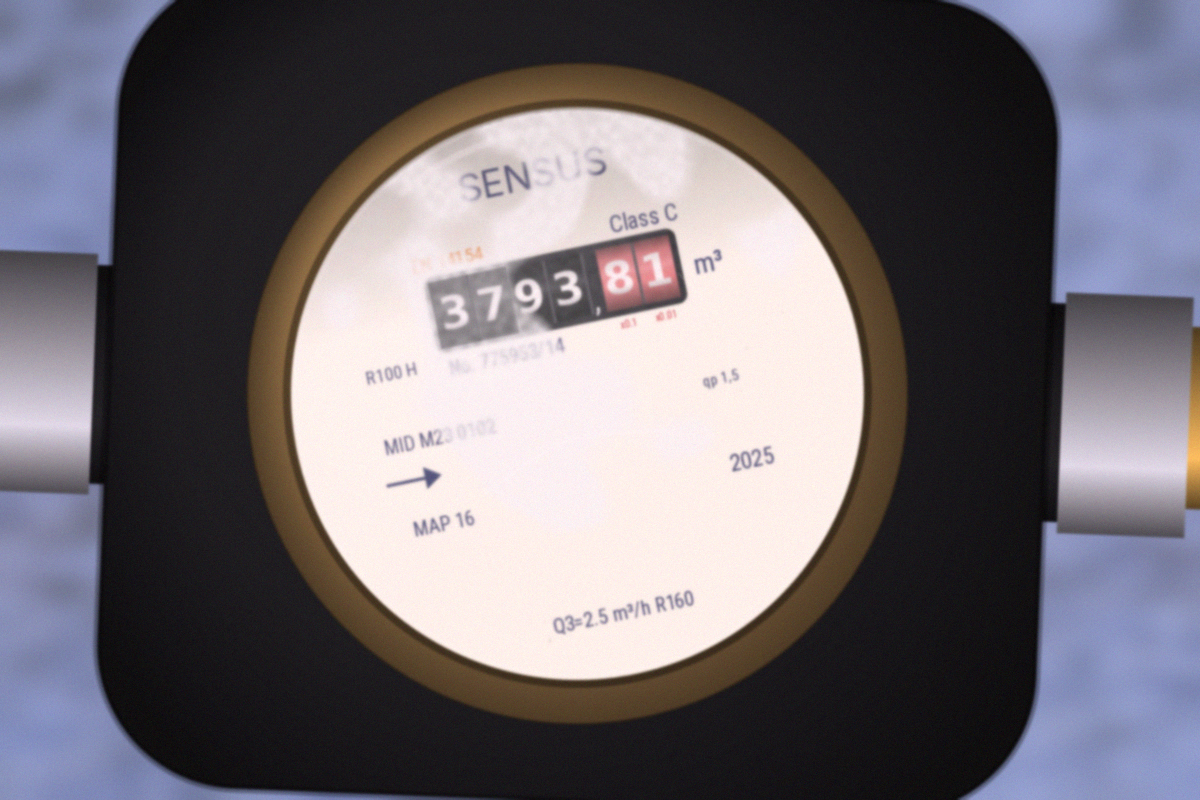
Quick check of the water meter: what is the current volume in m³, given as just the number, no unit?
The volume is 3793.81
